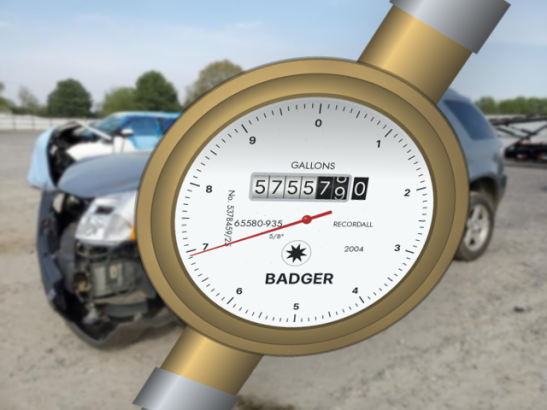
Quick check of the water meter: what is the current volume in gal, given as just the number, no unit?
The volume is 5755786.9
